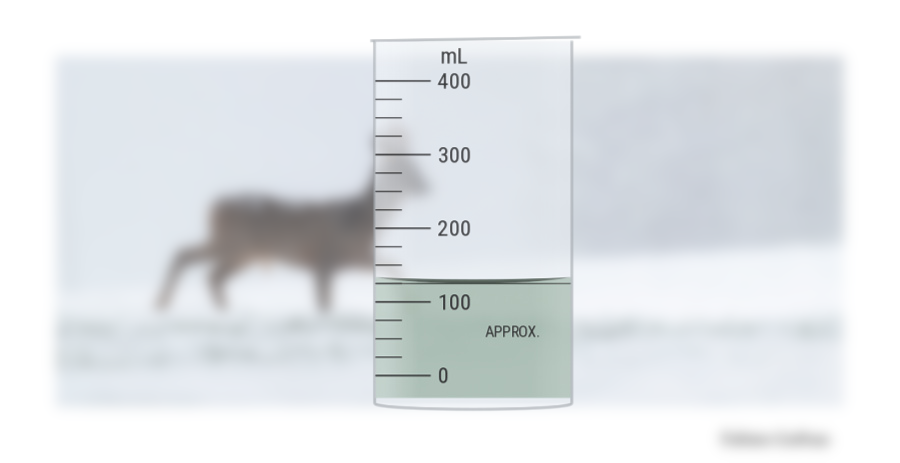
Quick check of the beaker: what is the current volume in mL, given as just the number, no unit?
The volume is 125
